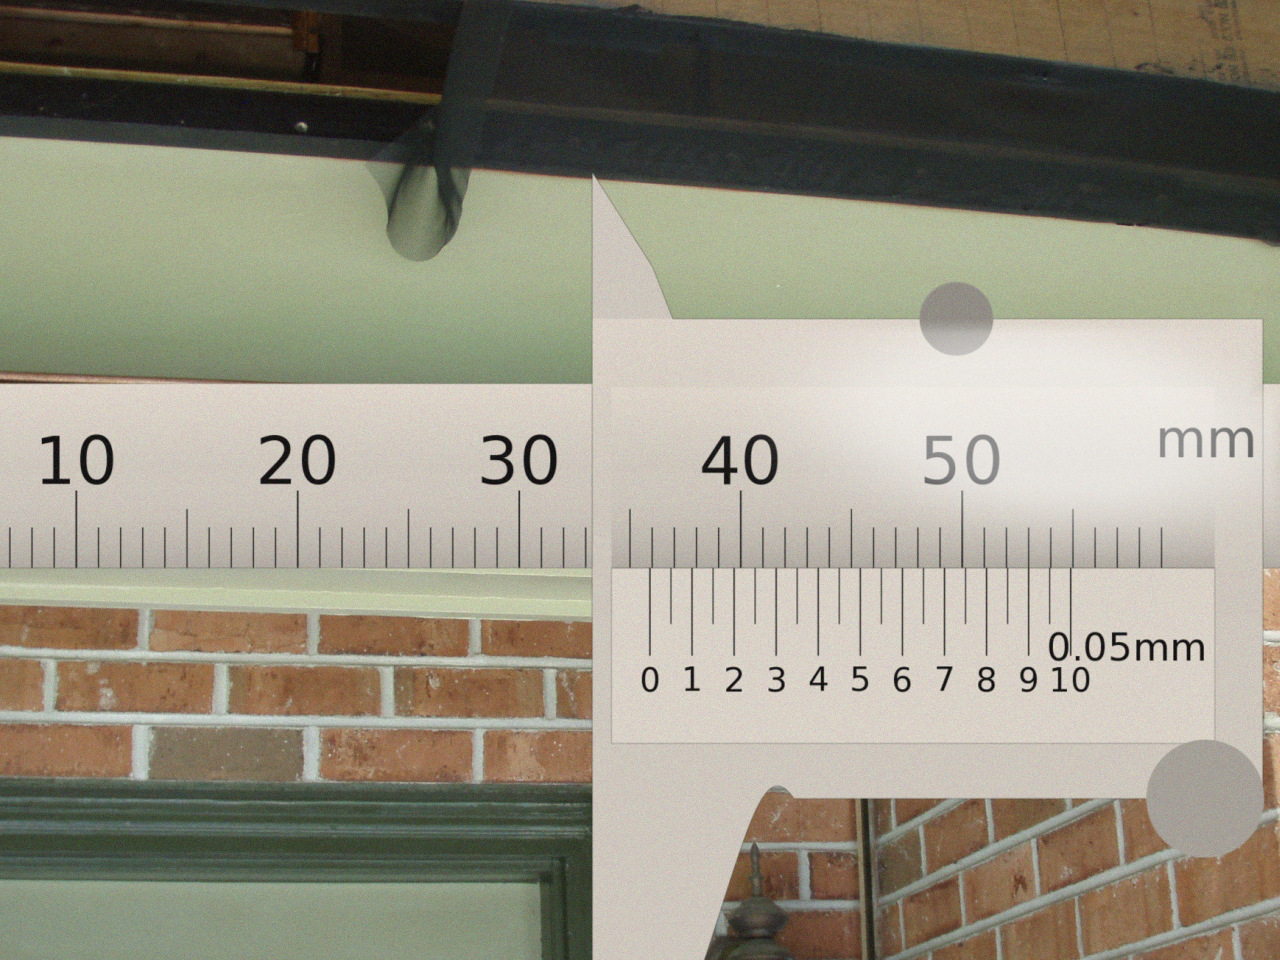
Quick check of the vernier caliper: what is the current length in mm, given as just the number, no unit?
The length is 35.9
